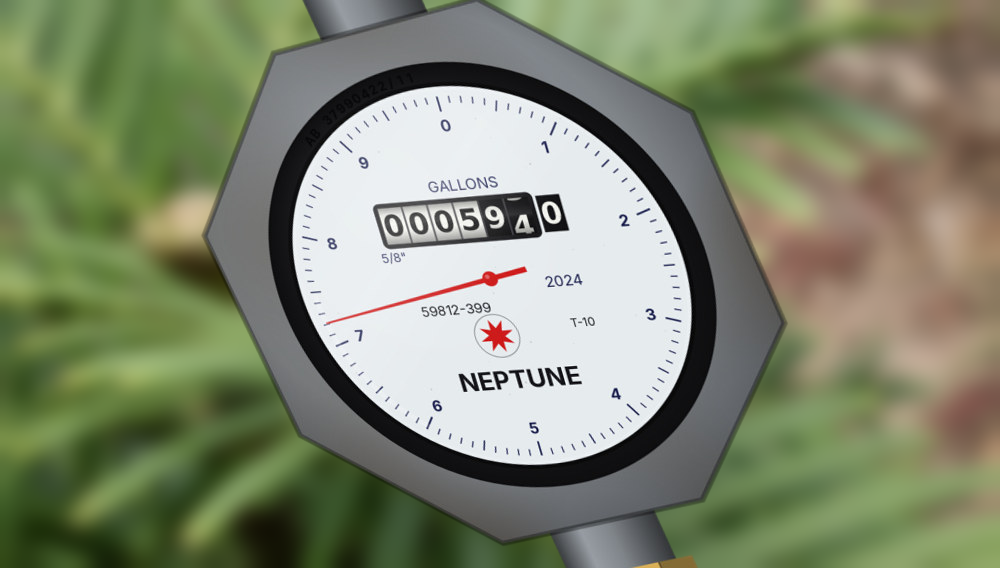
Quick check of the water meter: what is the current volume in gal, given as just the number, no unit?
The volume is 5937.2
